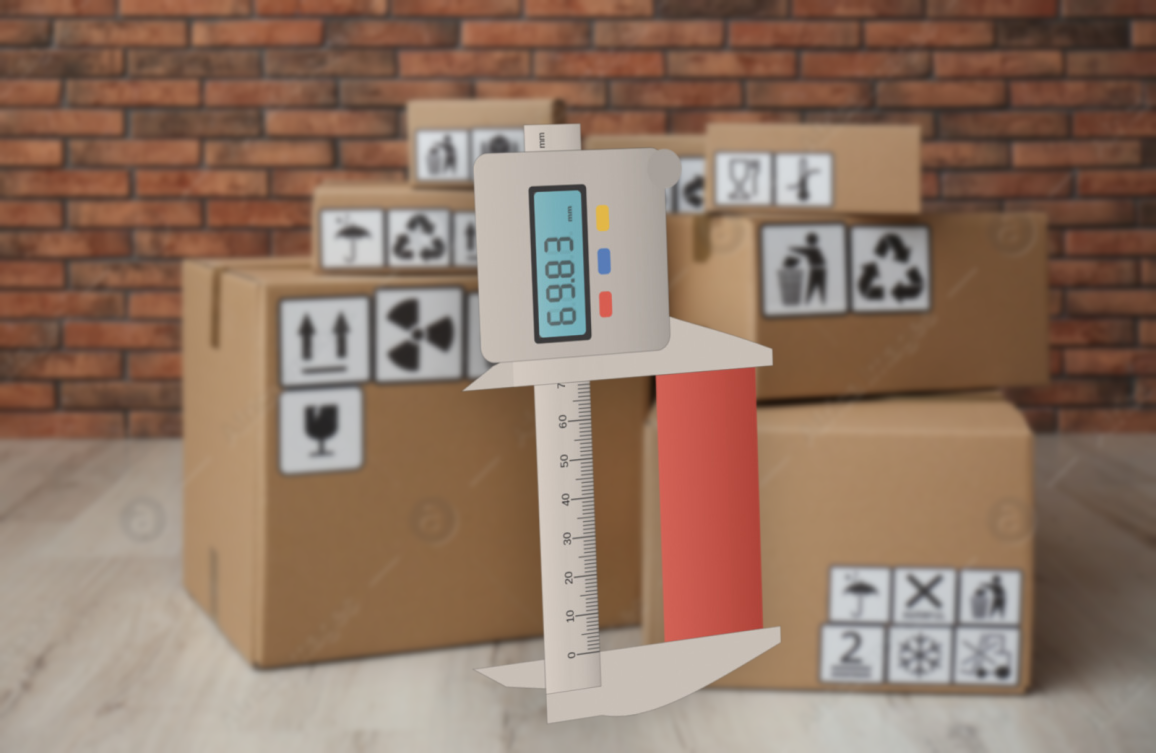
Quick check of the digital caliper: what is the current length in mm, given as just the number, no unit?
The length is 69.83
